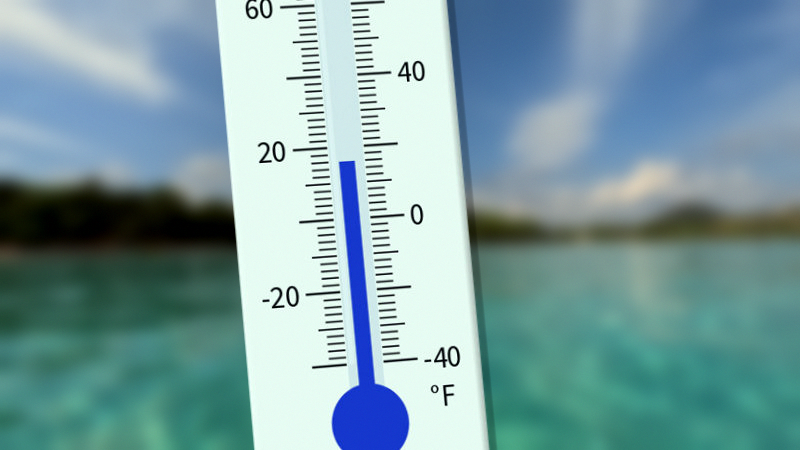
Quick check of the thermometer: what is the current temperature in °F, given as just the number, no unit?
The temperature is 16
